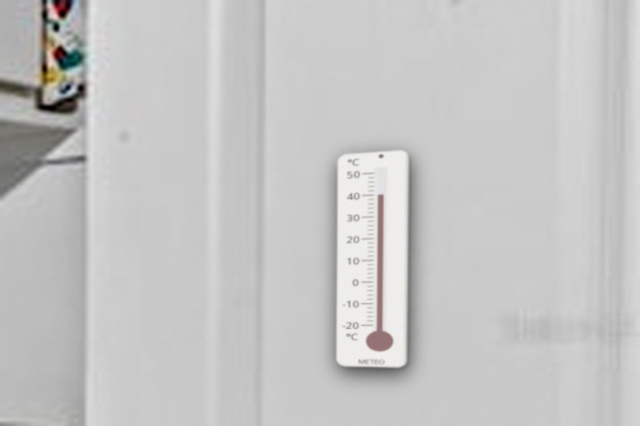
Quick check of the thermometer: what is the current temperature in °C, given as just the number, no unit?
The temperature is 40
